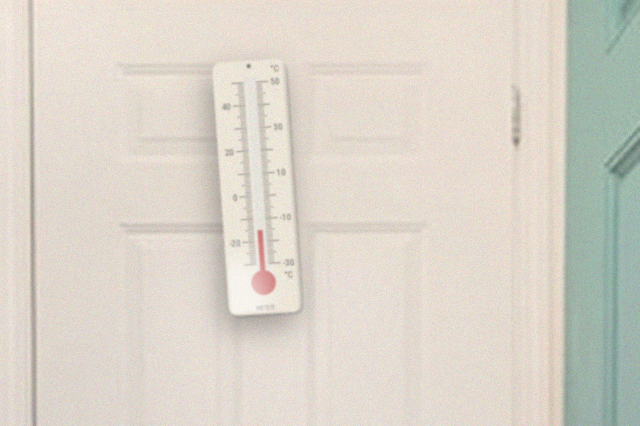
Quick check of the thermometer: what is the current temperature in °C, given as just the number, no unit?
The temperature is -15
